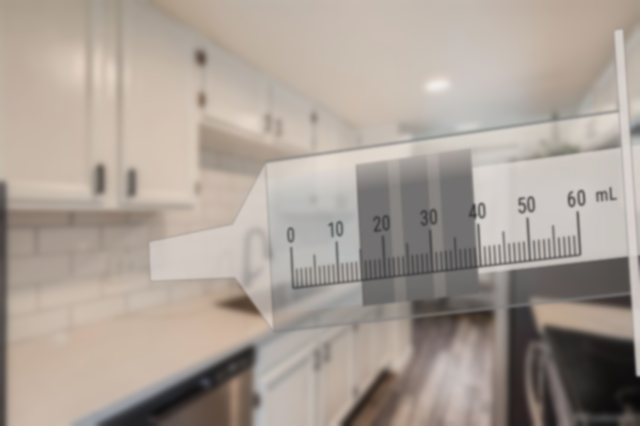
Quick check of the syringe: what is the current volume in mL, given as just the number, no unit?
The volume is 15
